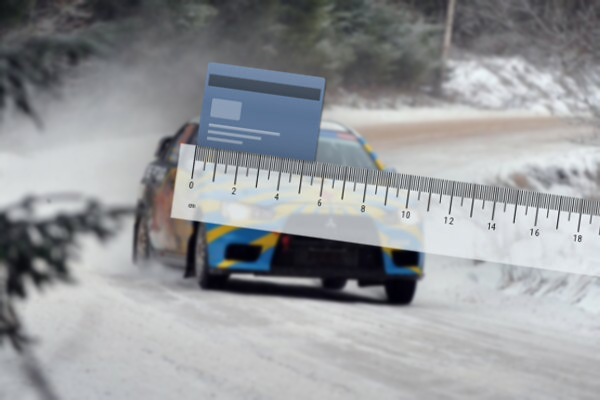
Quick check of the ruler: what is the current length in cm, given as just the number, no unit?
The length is 5.5
